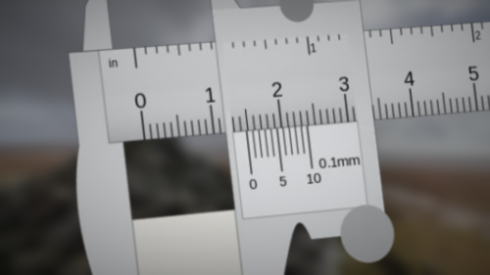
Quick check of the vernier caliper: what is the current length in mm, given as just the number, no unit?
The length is 14.8
